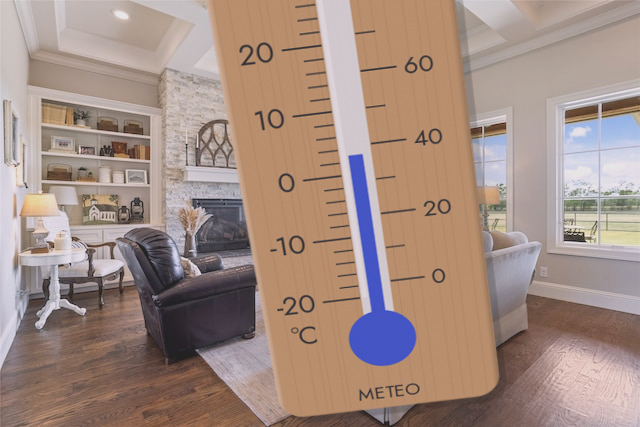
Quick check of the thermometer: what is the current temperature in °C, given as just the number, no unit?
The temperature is 3
